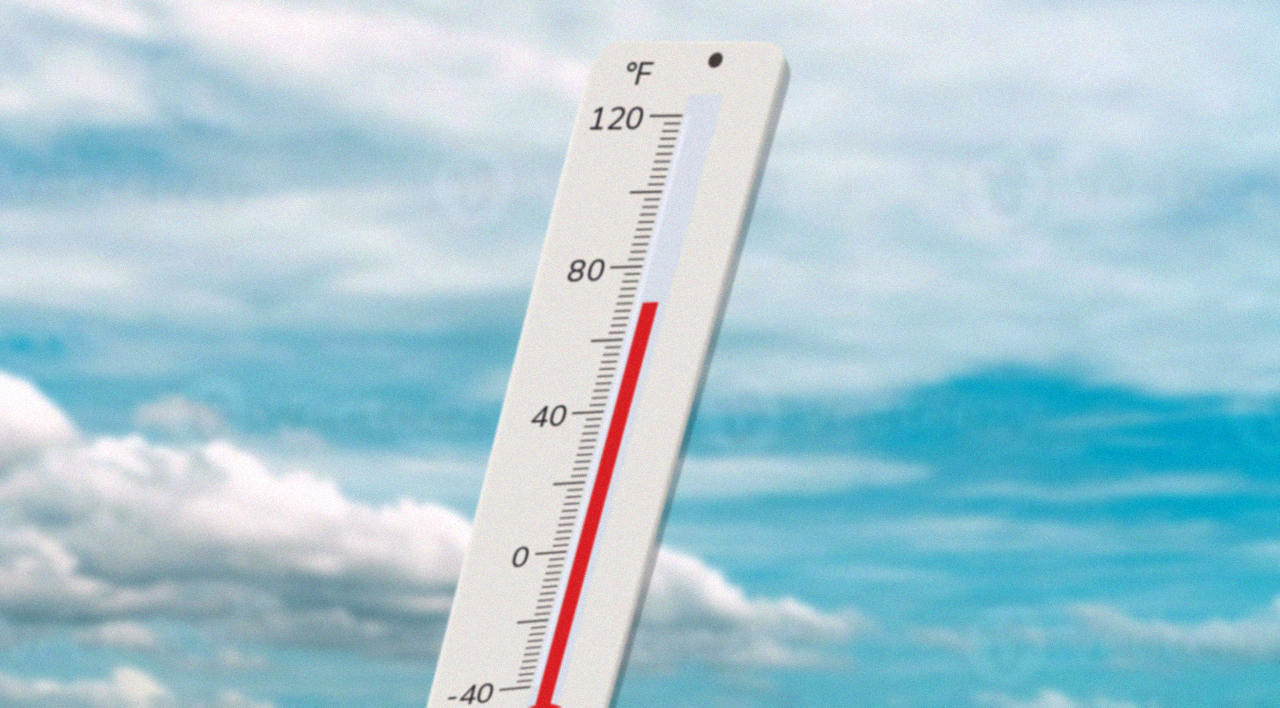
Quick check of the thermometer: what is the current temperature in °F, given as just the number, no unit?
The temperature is 70
